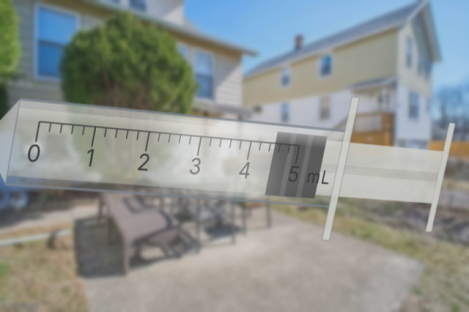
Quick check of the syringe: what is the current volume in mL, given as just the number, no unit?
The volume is 4.5
